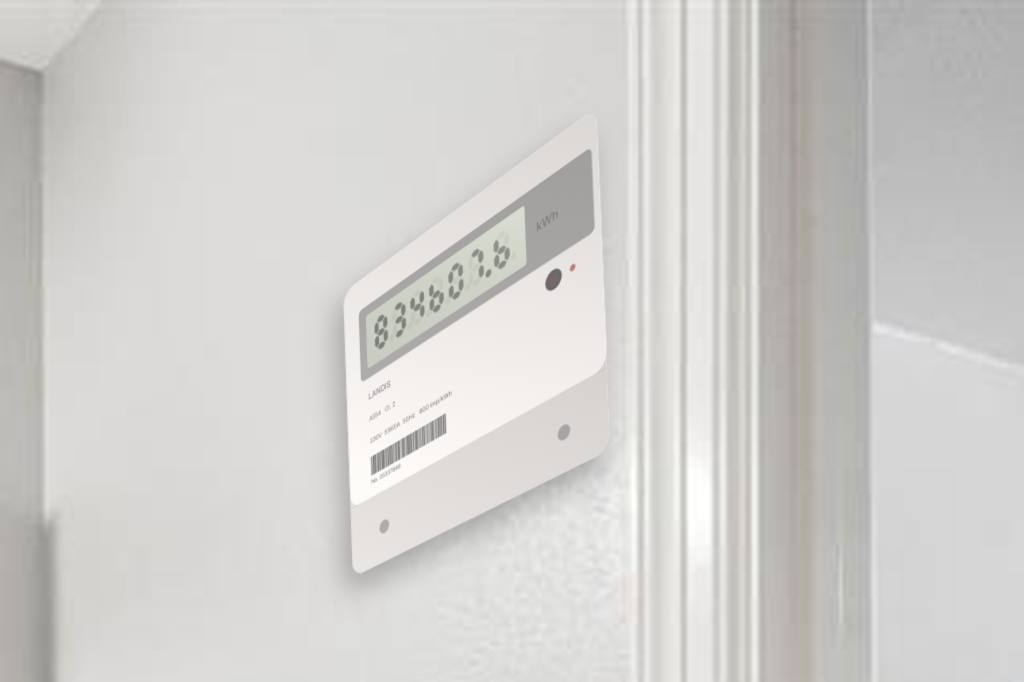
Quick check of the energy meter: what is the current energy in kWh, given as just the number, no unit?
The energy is 834607.6
